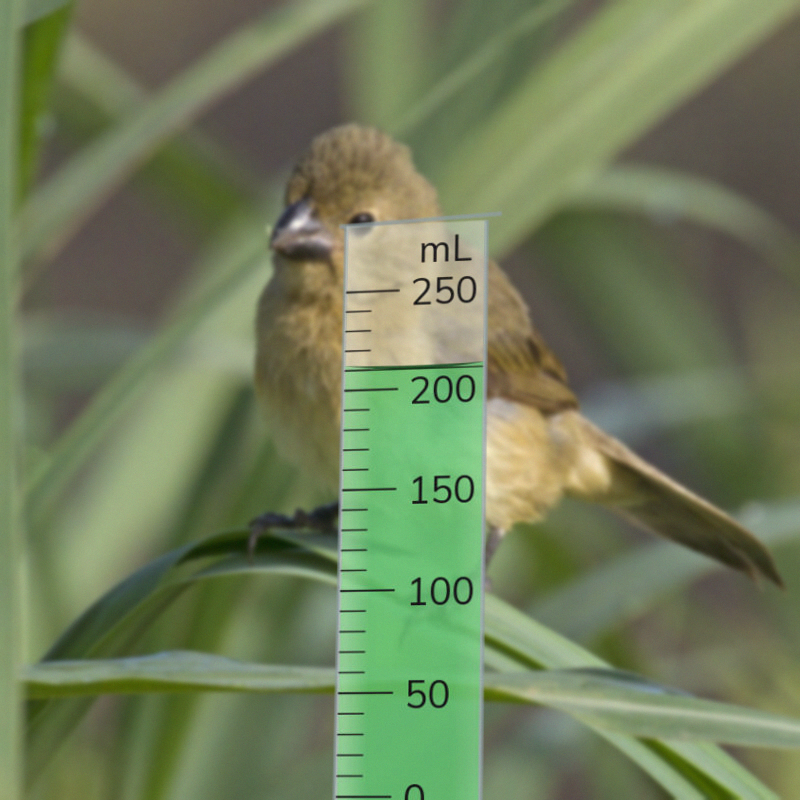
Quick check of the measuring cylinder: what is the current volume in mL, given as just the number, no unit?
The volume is 210
